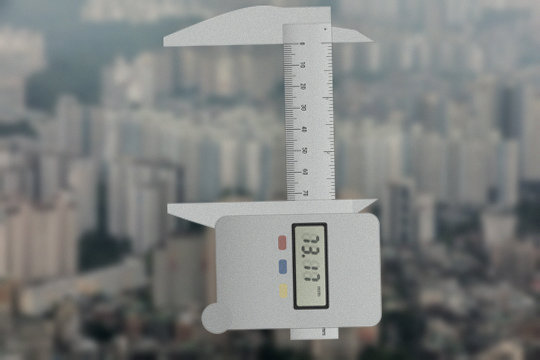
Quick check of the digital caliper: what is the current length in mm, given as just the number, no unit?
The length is 73.17
